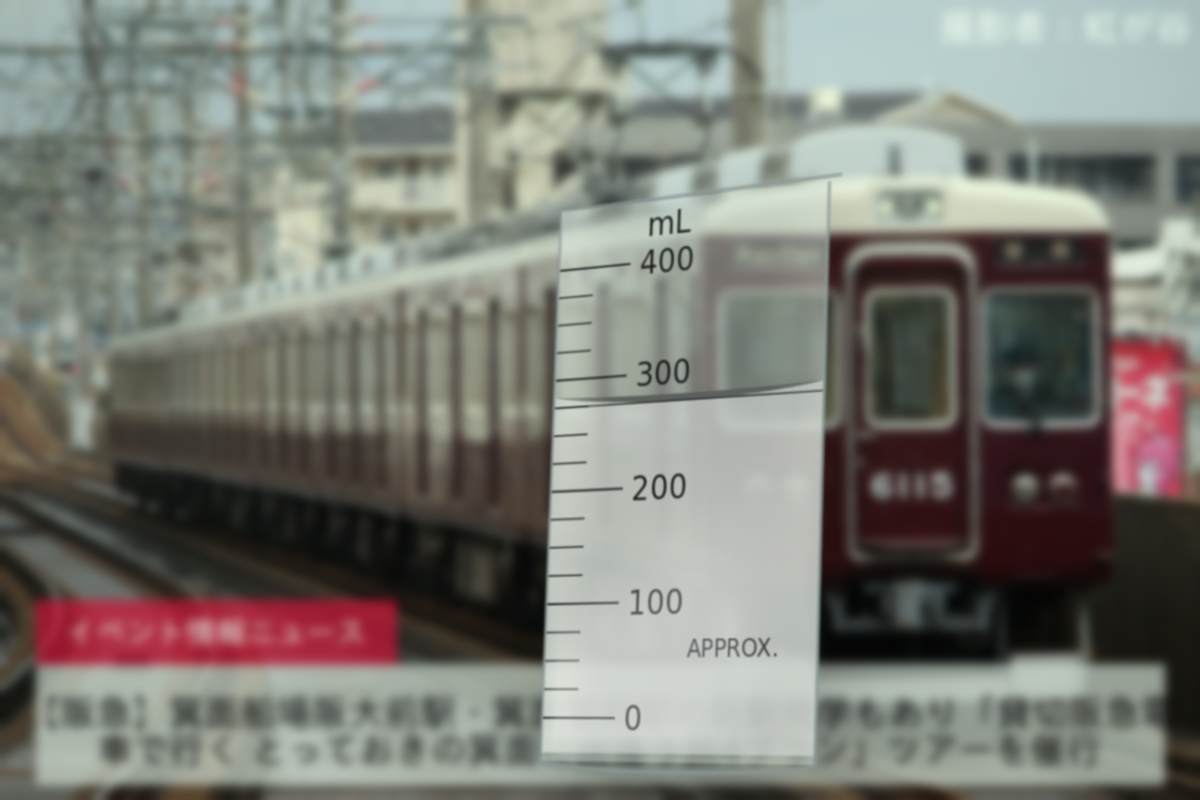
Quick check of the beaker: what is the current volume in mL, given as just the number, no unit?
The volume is 275
